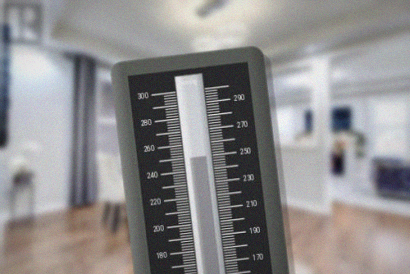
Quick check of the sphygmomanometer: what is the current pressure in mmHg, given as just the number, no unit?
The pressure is 250
